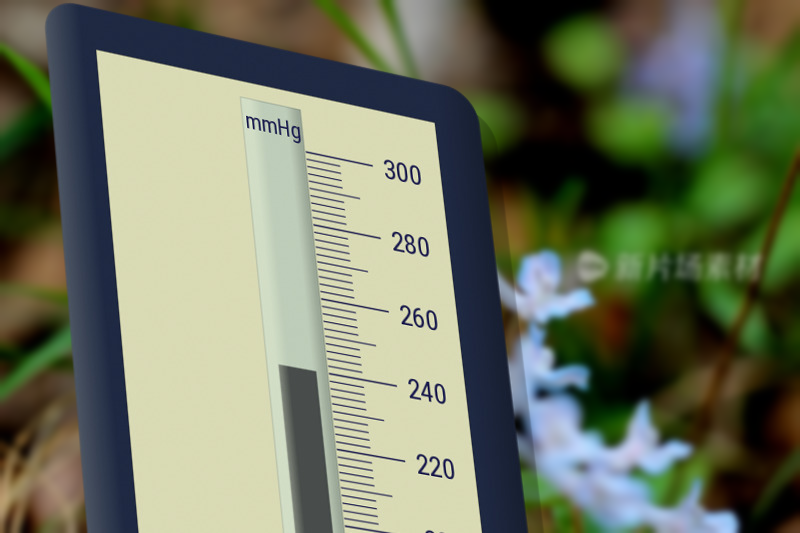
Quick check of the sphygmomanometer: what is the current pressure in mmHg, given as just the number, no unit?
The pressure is 240
